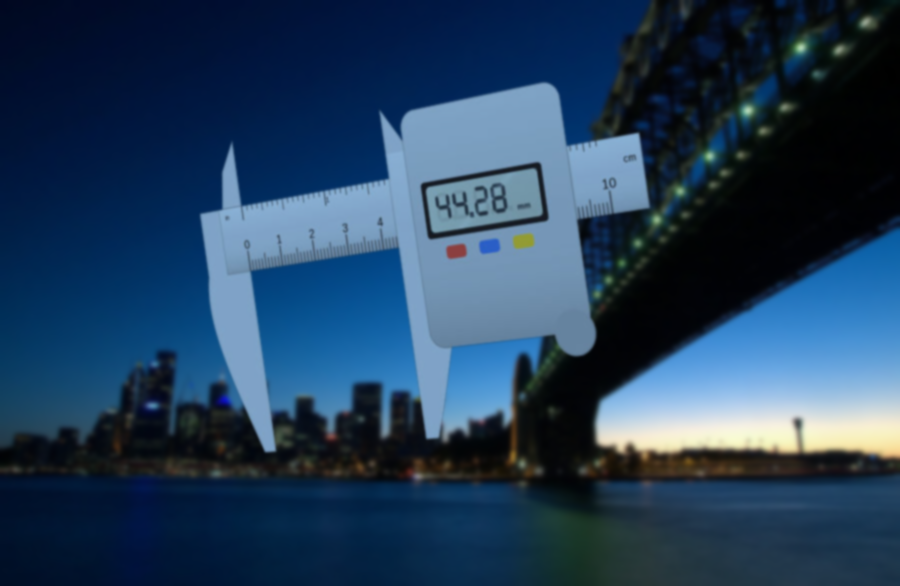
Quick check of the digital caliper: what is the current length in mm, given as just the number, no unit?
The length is 44.28
